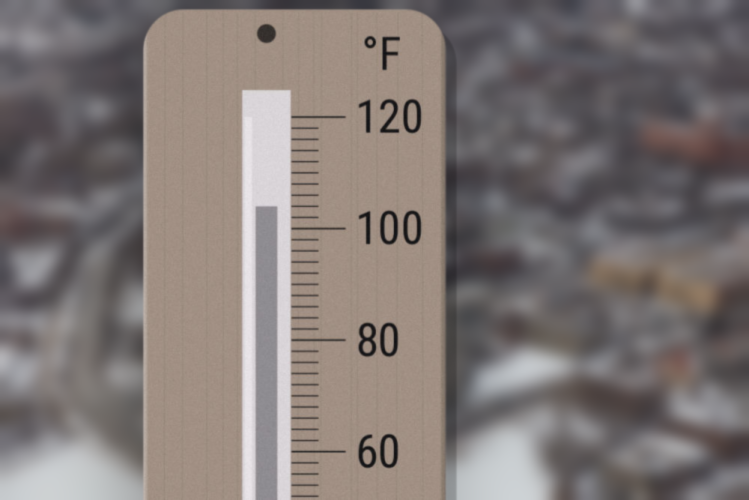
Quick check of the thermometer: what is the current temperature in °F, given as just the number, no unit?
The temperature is 104
